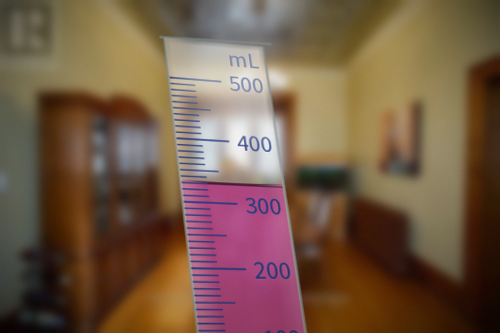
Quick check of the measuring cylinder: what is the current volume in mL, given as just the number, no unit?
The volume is 330
